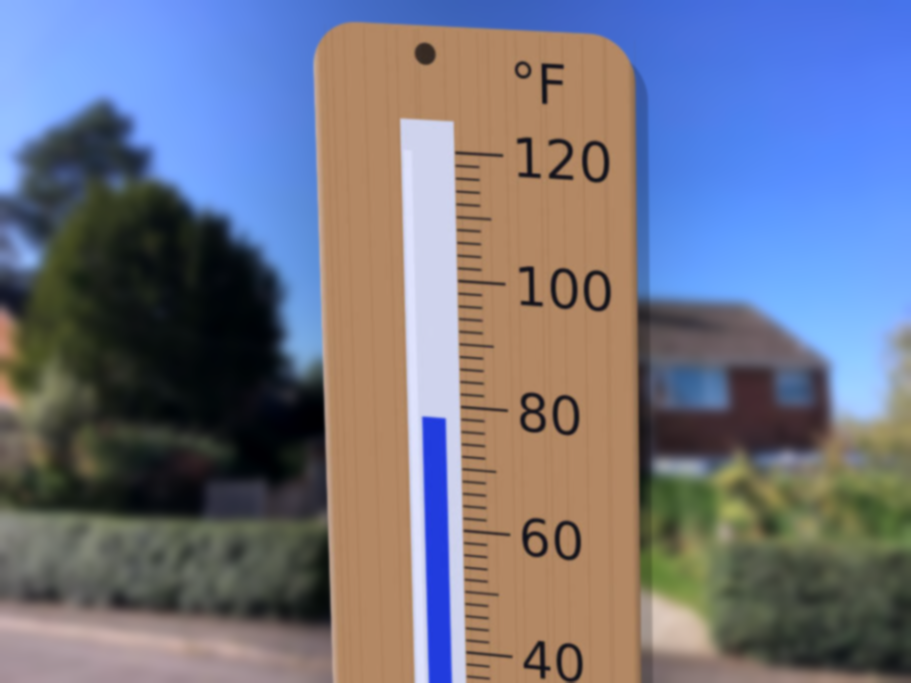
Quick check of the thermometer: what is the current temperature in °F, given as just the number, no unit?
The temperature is 78
